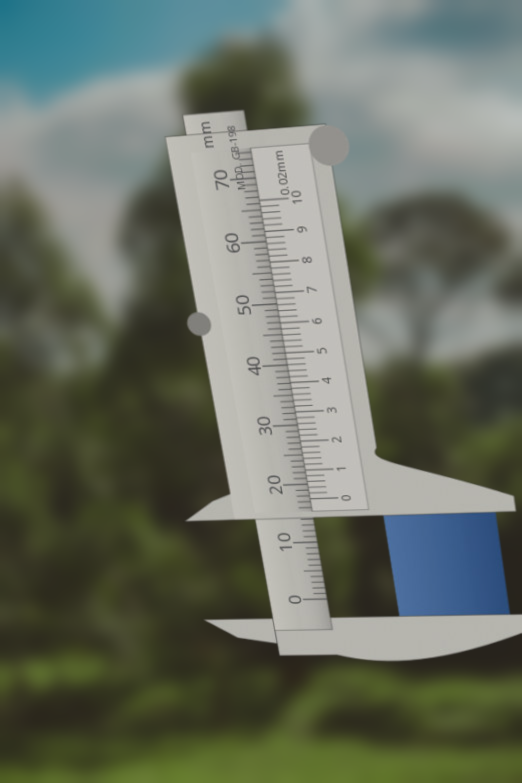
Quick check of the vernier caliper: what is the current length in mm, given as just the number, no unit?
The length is 17.5
